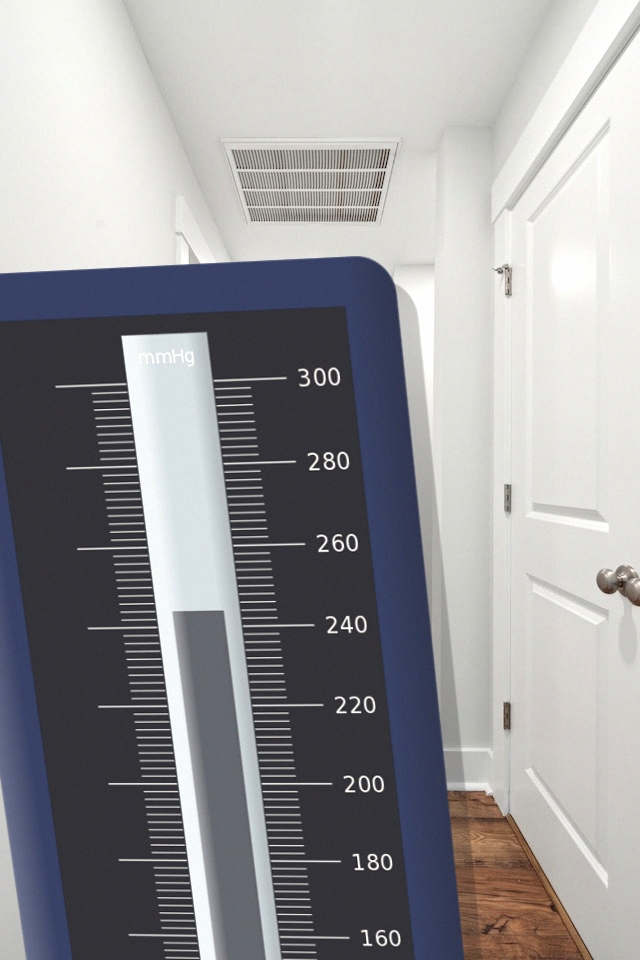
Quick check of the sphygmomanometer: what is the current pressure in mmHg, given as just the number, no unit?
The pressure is 244
